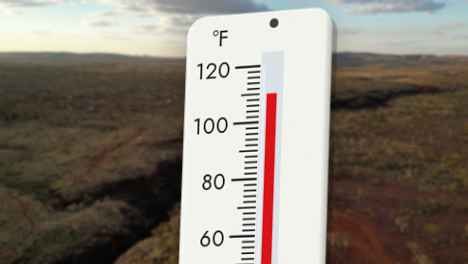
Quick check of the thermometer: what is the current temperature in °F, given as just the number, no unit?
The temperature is 110
